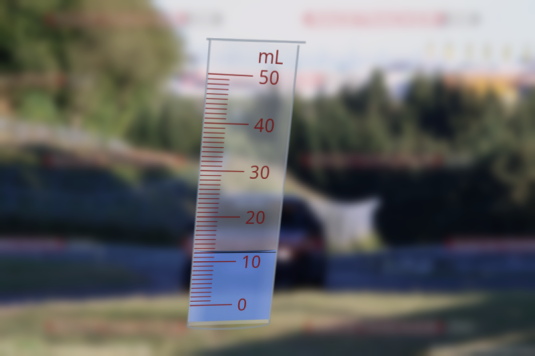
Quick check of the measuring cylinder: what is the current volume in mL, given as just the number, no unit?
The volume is 12
